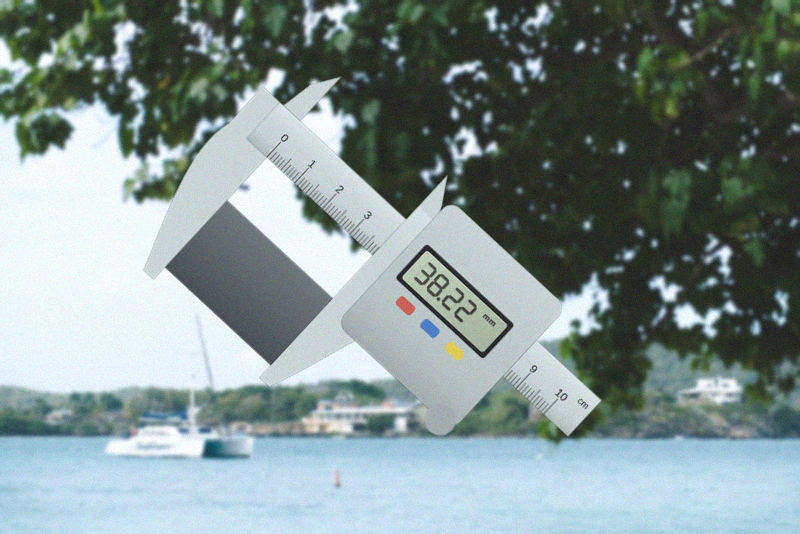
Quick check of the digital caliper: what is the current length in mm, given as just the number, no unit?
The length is 38.22
